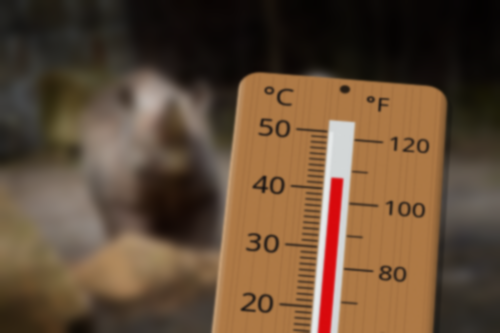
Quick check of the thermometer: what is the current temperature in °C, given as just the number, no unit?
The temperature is 42
